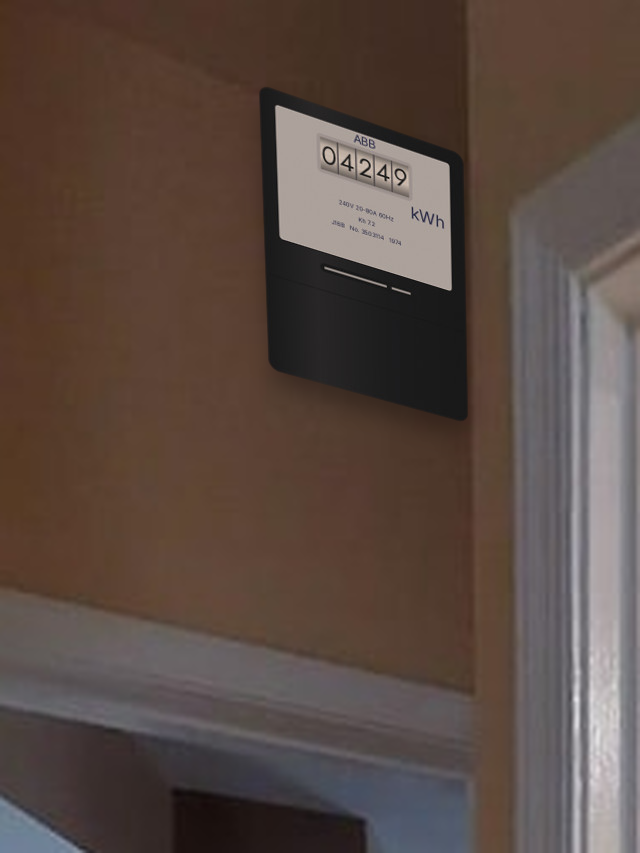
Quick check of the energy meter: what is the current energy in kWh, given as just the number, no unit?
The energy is 4249
